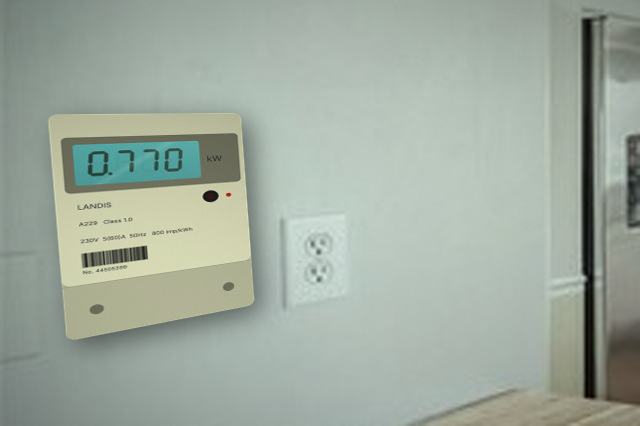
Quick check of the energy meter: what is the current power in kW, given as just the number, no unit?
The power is 0.770
